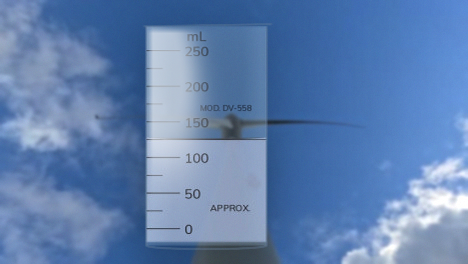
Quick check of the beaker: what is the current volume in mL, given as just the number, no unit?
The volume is 125
